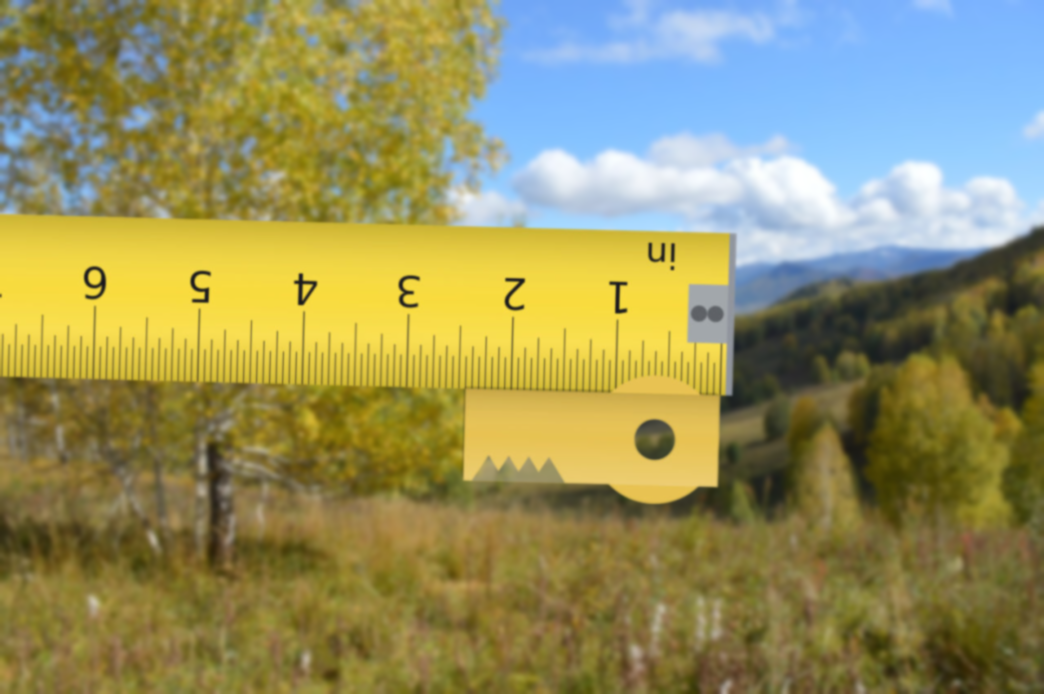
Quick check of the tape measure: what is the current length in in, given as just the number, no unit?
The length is 2.4375
